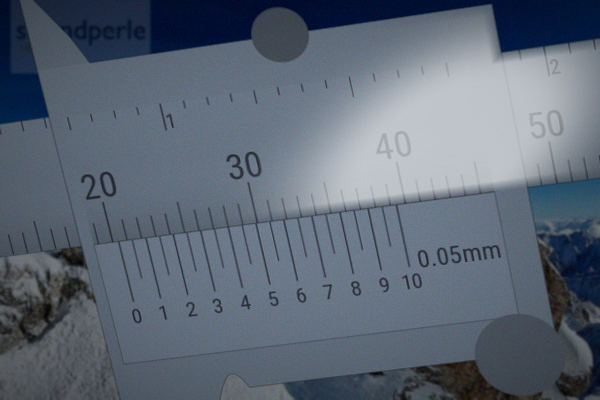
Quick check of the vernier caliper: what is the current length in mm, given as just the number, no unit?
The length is 20.4
